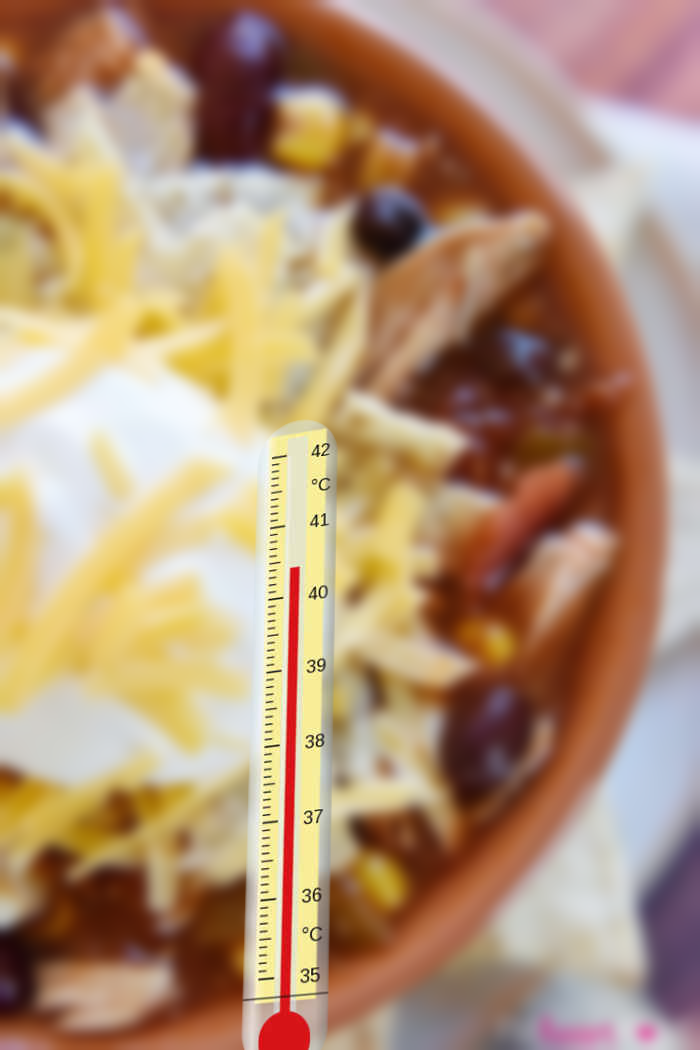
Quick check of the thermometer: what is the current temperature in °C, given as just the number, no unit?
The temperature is 40.4
